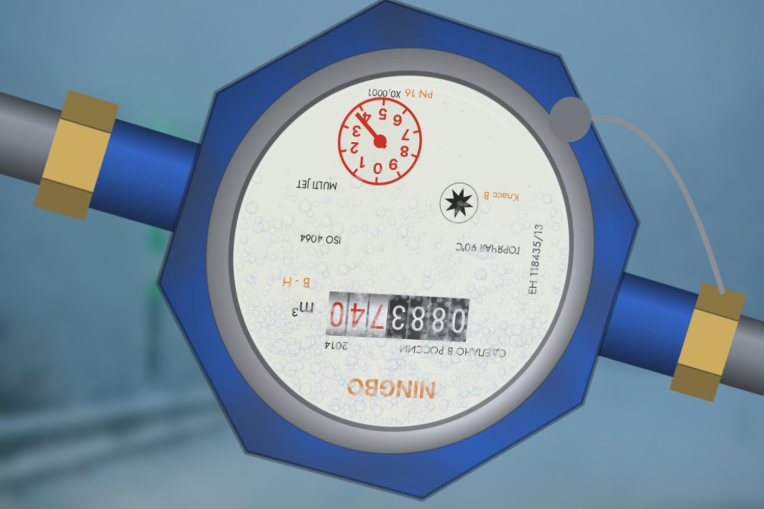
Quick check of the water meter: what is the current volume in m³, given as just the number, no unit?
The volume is 883.7403
